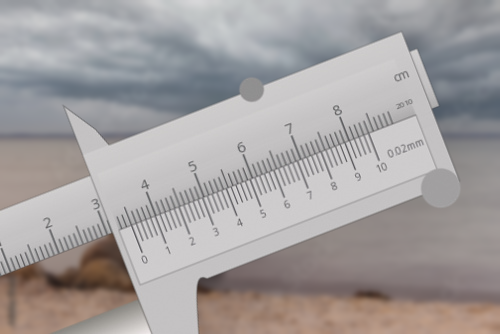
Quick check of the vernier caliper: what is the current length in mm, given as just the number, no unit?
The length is 35.0
